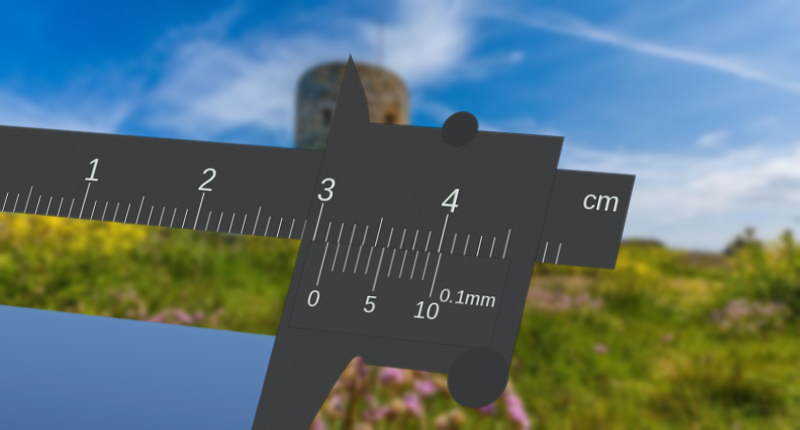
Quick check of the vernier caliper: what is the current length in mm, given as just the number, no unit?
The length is 31.2
